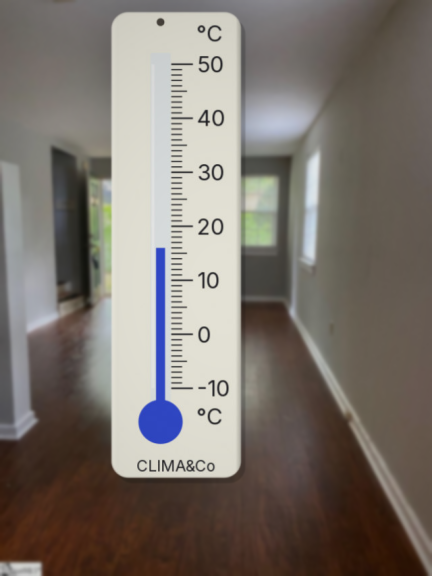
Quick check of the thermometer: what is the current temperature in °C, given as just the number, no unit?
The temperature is 16
